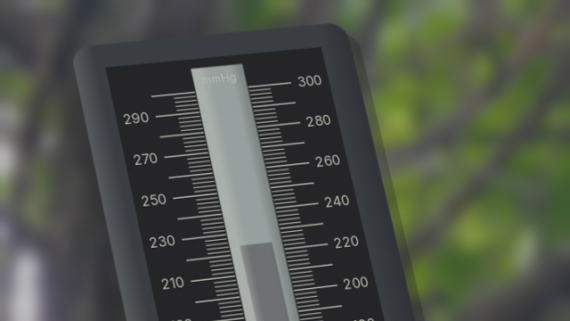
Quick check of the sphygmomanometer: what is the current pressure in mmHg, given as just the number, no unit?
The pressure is 224
